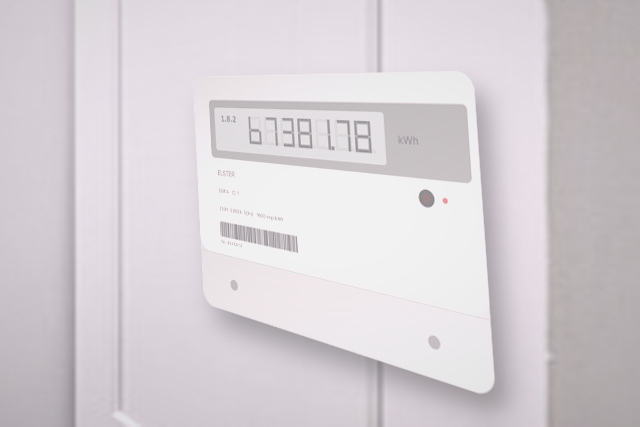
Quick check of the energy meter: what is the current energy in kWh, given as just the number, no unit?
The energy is 67381.78
